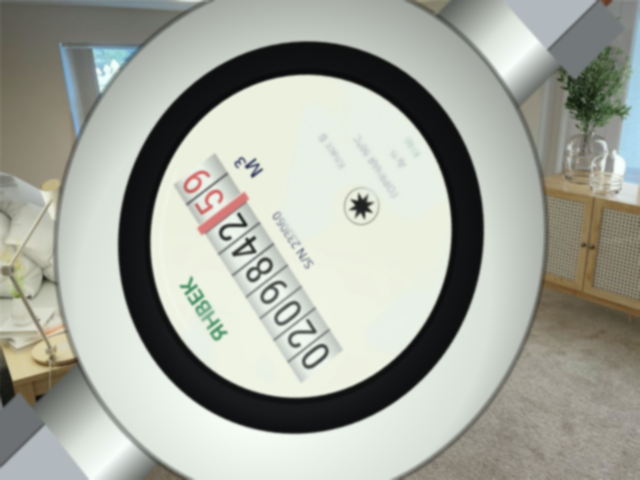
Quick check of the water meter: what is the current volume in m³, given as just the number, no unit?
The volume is 209842.59
